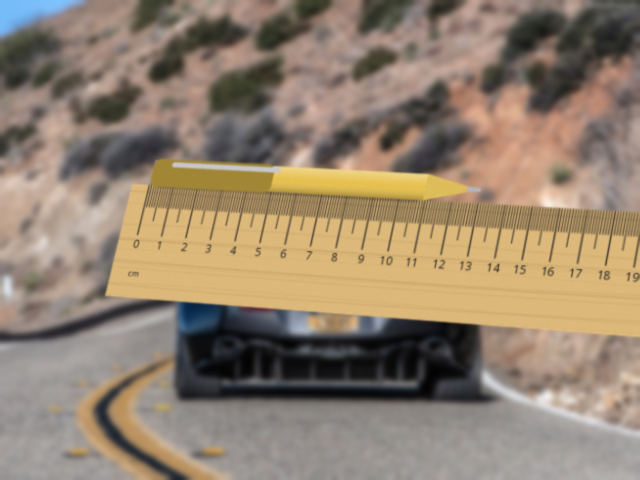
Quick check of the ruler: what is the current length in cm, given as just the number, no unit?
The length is 13
